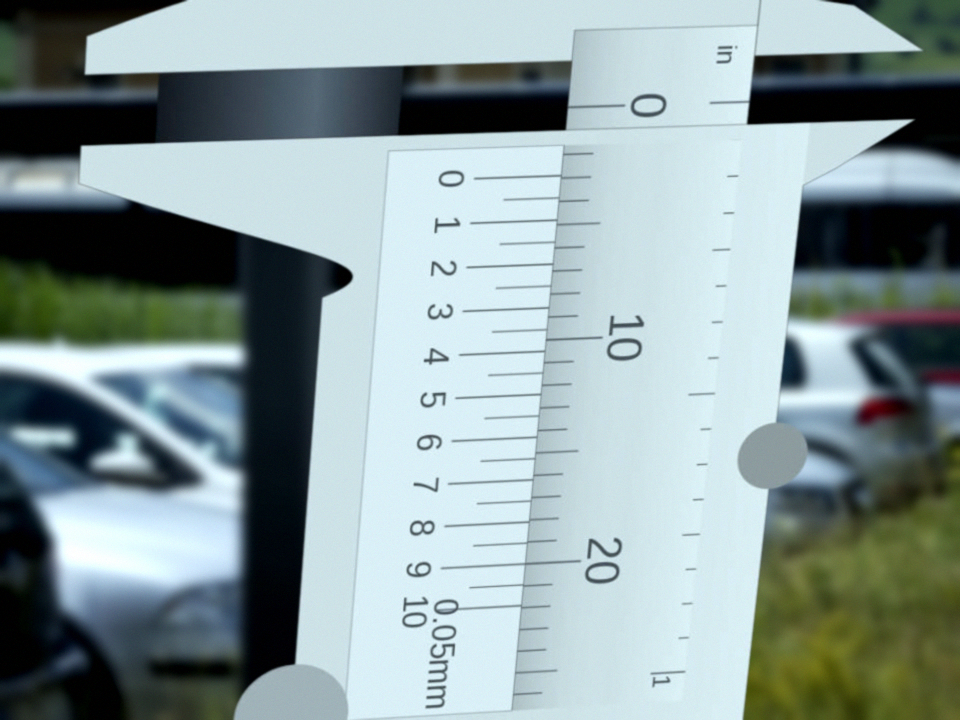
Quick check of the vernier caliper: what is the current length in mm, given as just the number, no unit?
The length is 2.9
